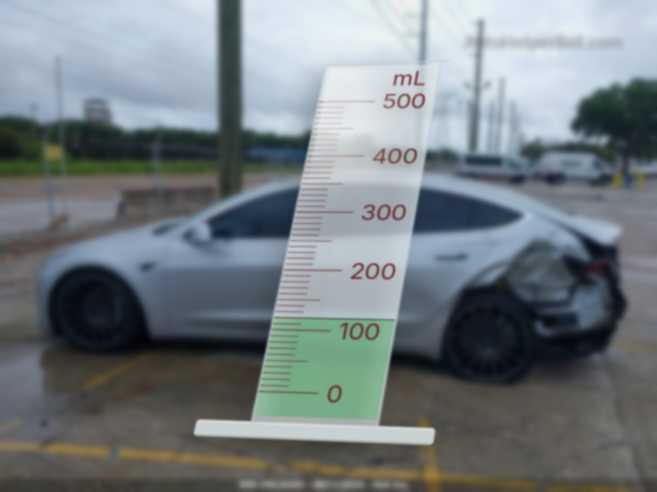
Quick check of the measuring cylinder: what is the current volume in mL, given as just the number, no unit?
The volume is 120
